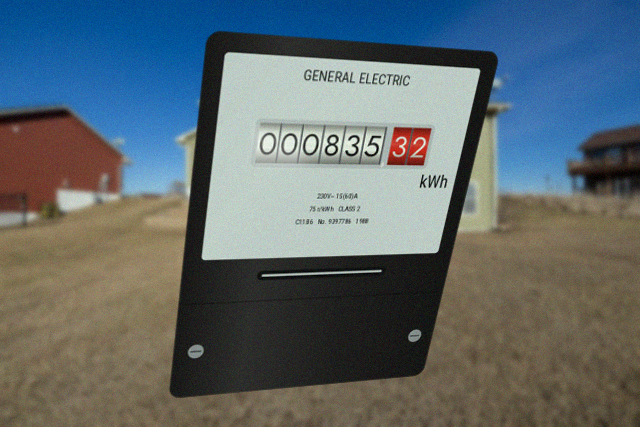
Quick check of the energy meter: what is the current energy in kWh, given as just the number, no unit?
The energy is 835.32
